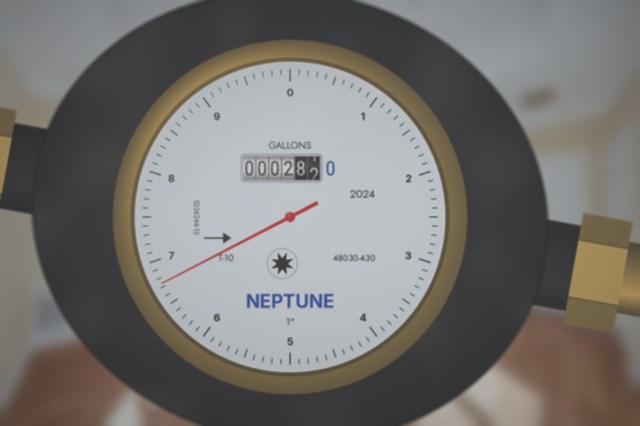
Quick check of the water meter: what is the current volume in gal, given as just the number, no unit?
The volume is 2816.7
